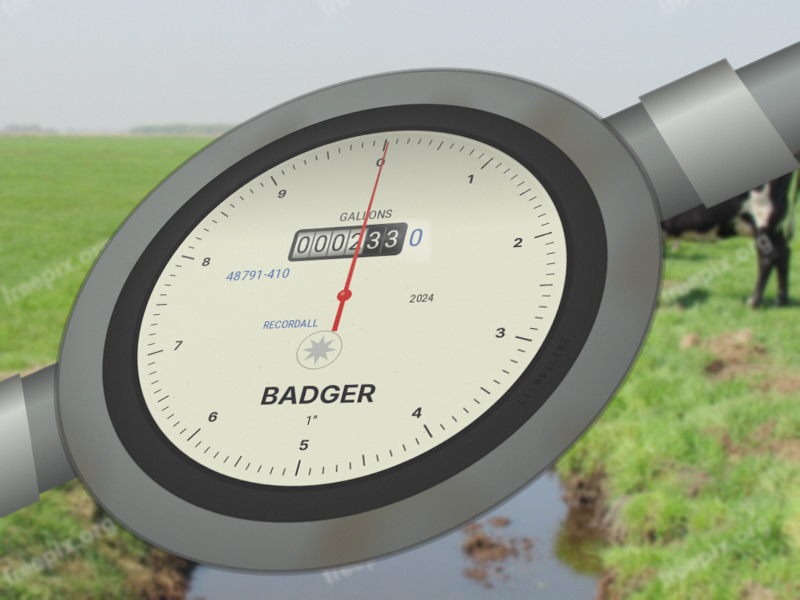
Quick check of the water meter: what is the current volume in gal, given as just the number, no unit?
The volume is 2330.0
